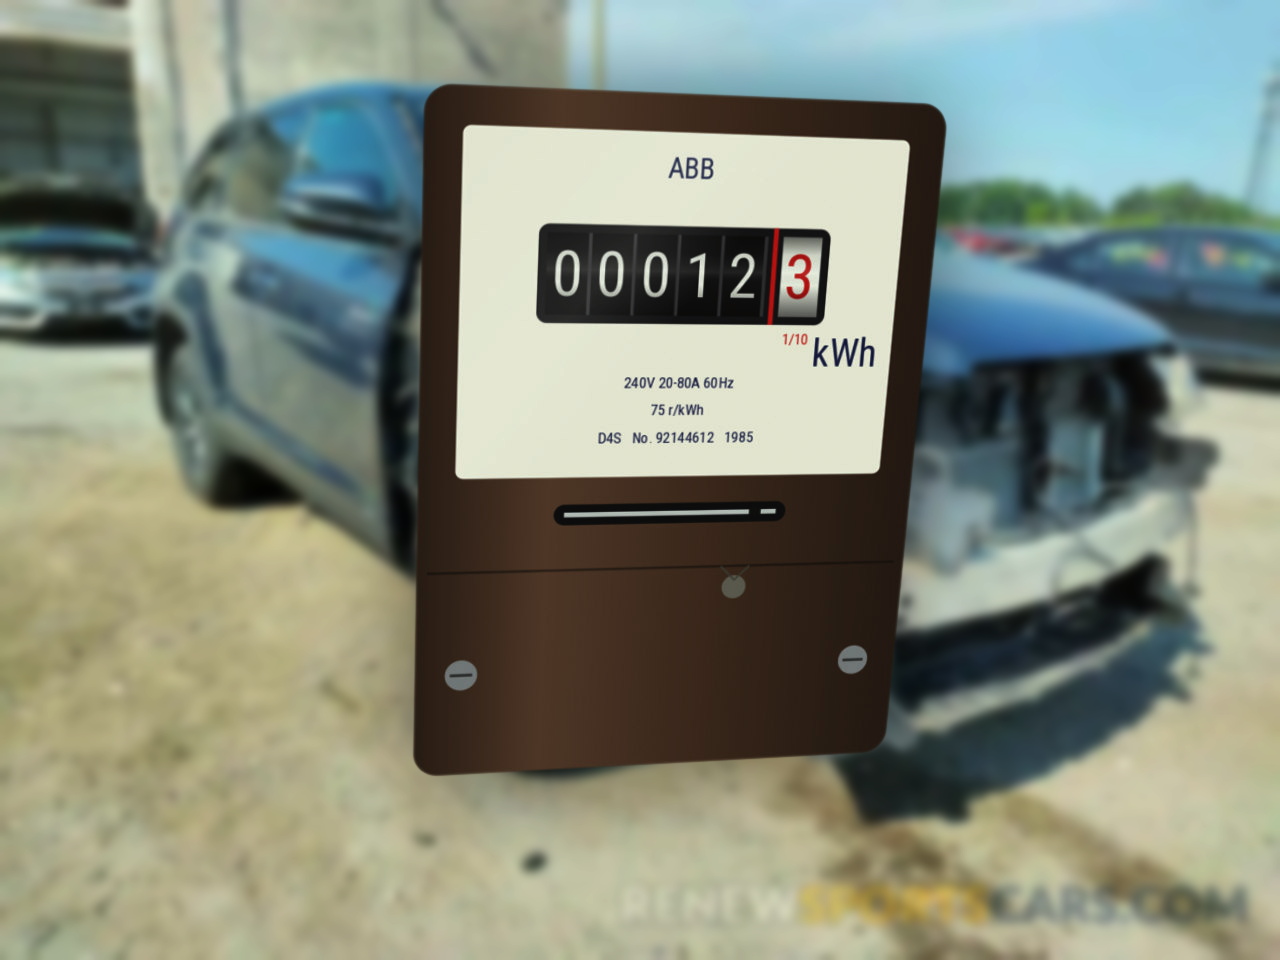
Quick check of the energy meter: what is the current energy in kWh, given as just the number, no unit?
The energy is 12.3
